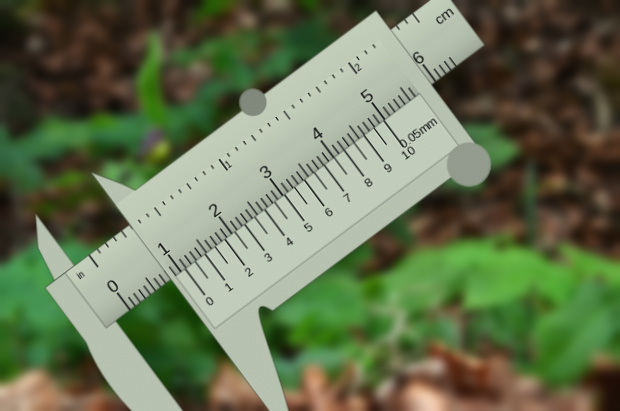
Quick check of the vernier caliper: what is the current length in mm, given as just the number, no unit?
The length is 10.8
